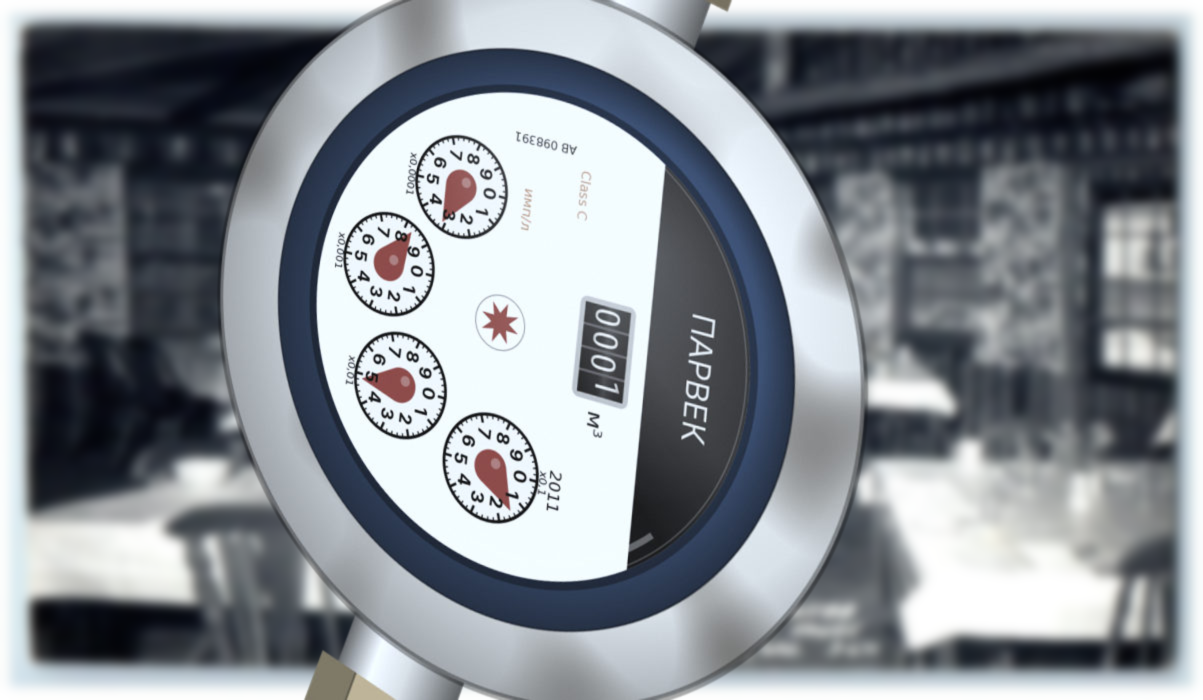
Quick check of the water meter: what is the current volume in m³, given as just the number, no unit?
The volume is 1.1483
